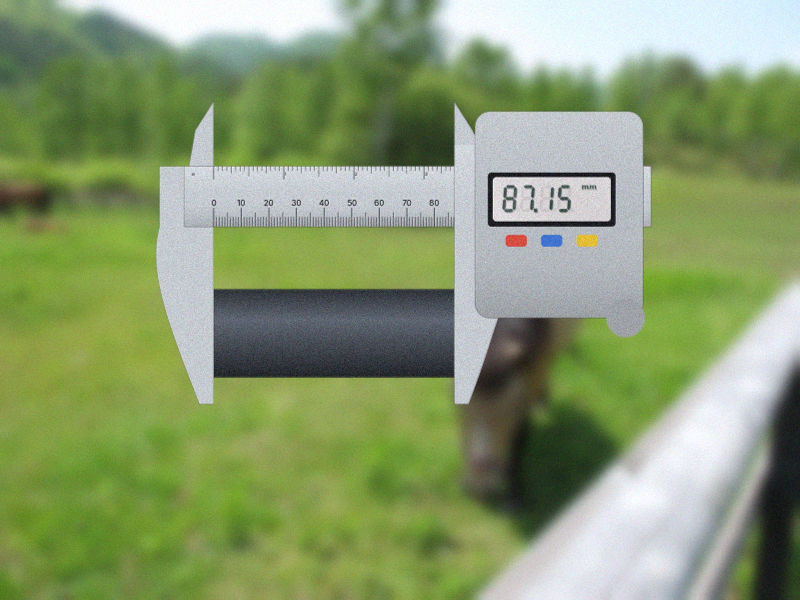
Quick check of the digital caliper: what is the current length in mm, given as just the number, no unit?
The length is 87.15
